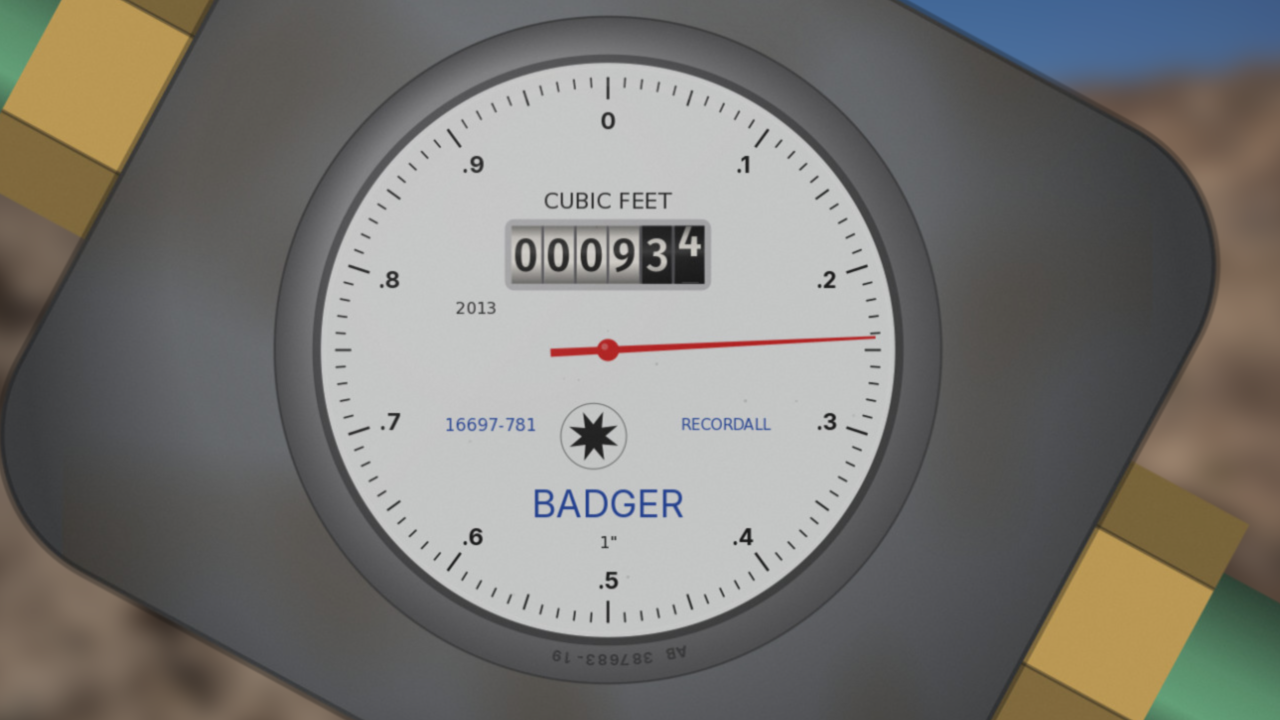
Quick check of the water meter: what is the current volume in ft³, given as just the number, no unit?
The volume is 934.24
